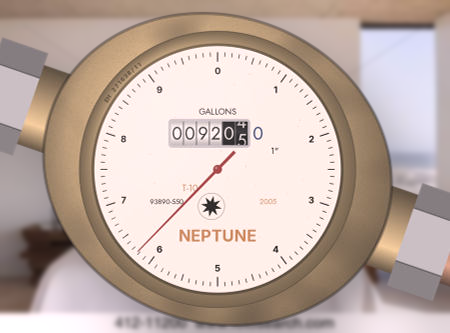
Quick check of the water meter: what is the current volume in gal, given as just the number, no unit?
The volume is 92046.2
